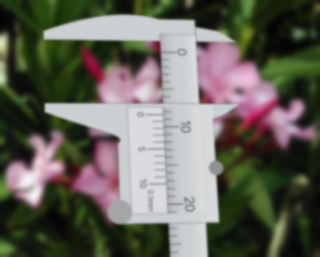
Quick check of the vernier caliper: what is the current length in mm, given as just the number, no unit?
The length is 8.4
